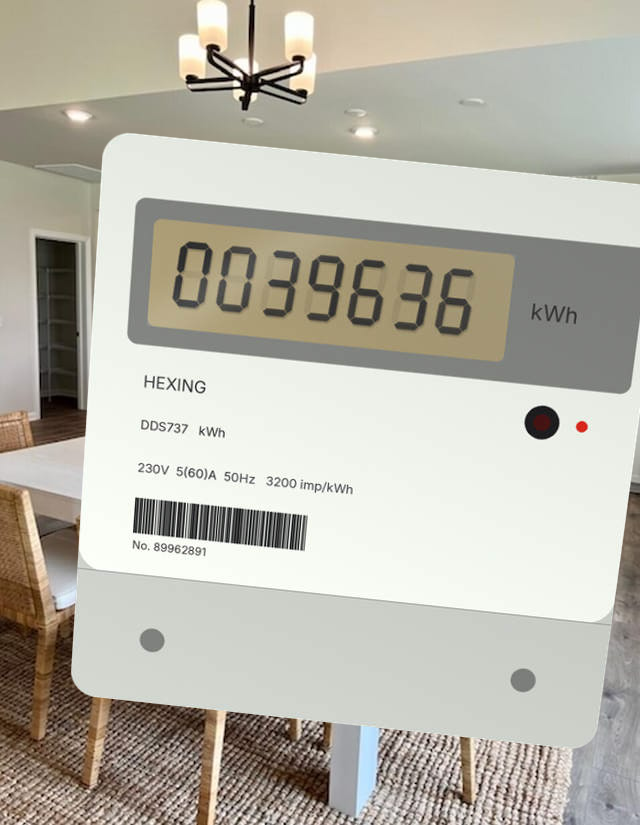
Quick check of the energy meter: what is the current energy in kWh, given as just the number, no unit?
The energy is 39636
